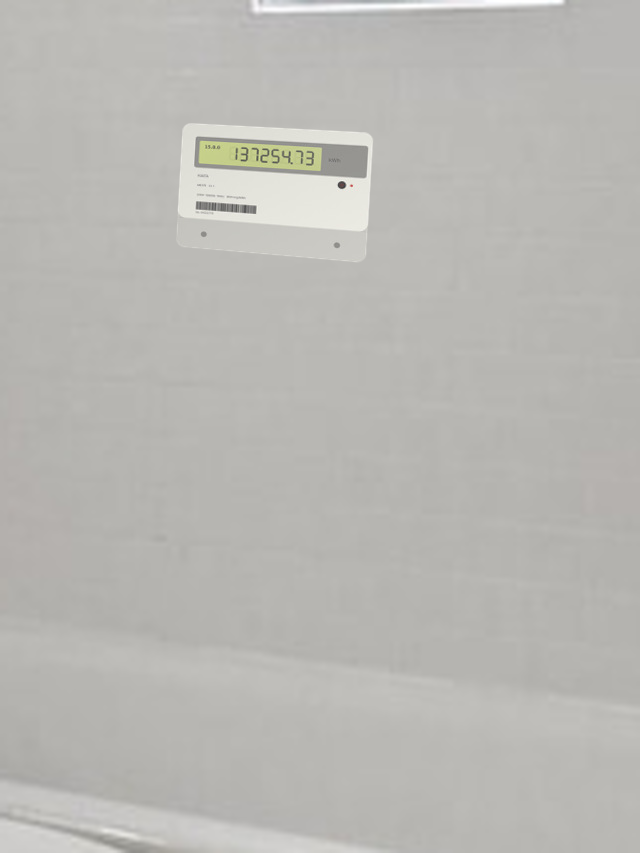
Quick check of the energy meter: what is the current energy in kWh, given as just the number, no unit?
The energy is 137254.73
